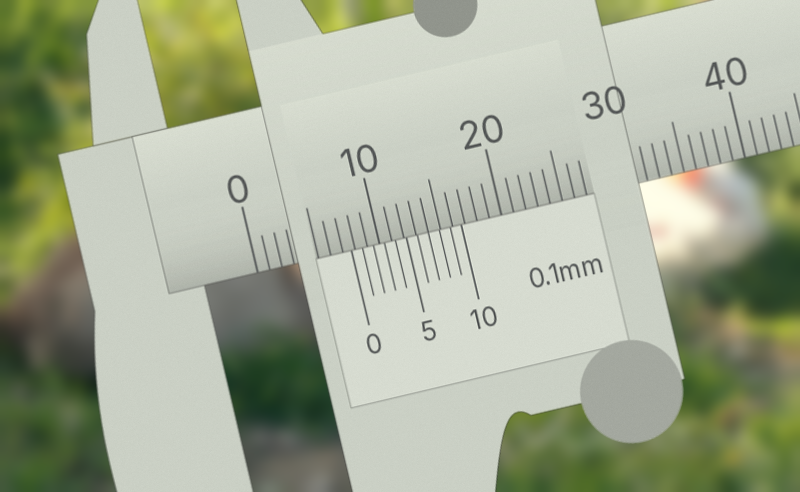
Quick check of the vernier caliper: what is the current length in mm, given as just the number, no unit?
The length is 7.7
